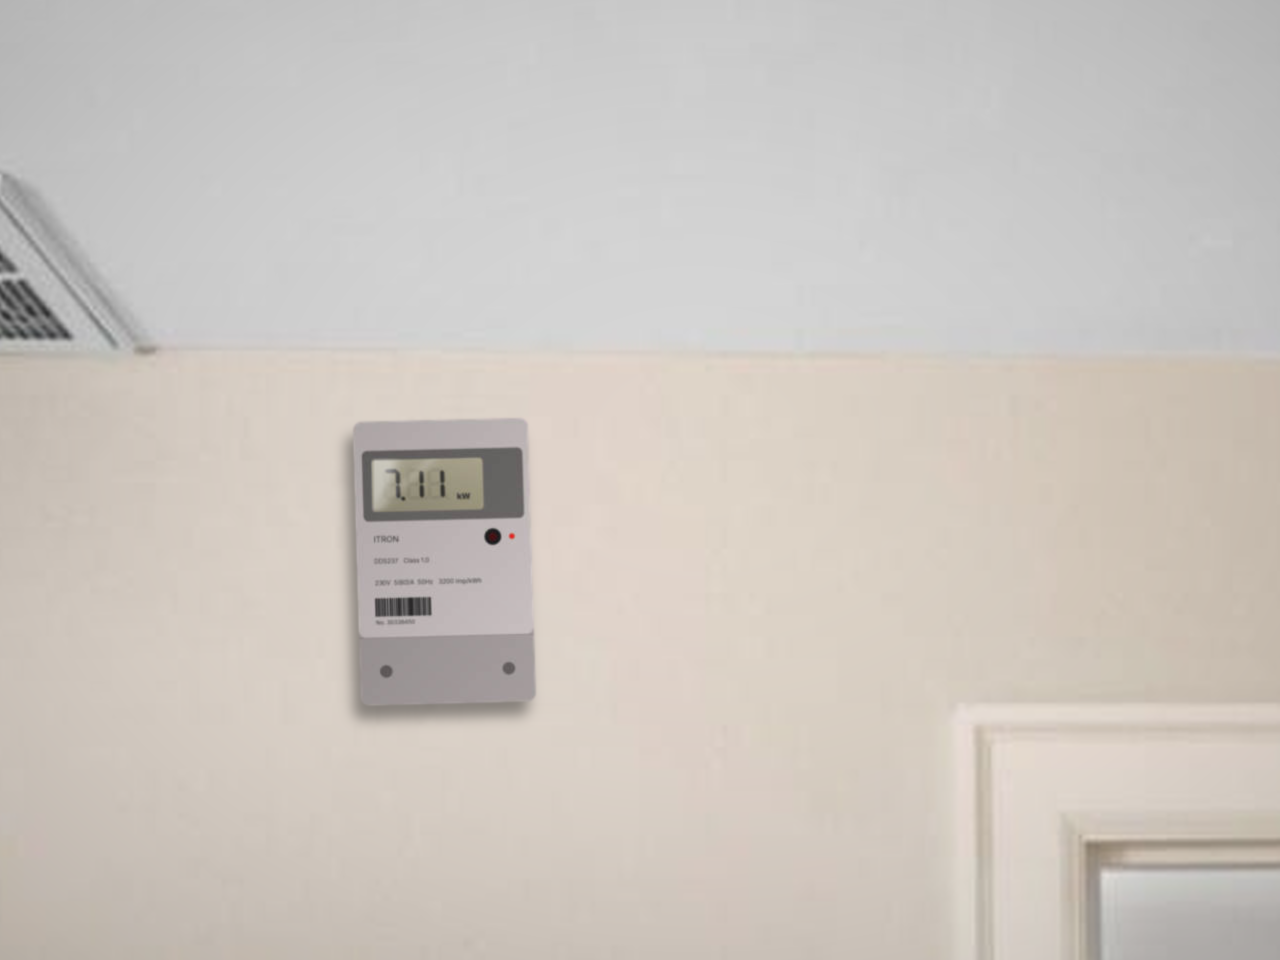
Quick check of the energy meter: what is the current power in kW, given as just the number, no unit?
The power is 7.11
